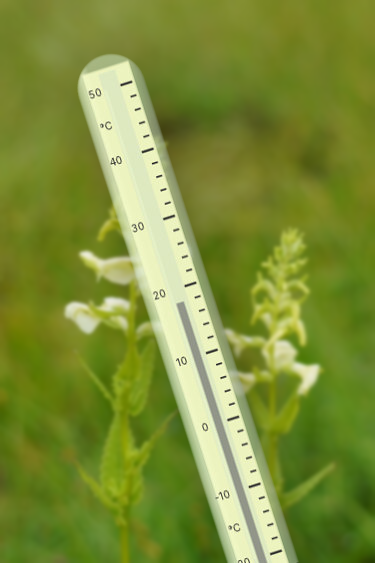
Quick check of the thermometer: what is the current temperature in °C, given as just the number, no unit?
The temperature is 18
